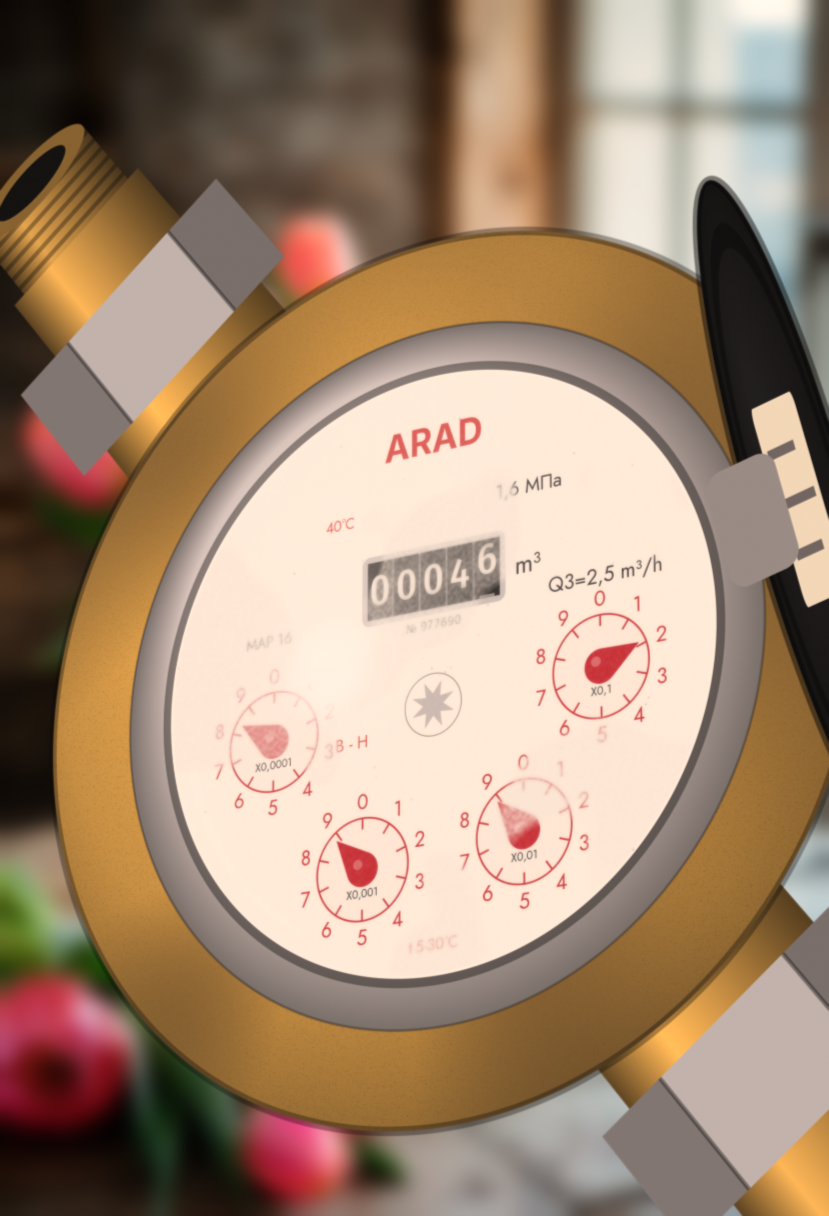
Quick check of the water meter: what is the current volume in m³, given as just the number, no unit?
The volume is 46.1888
